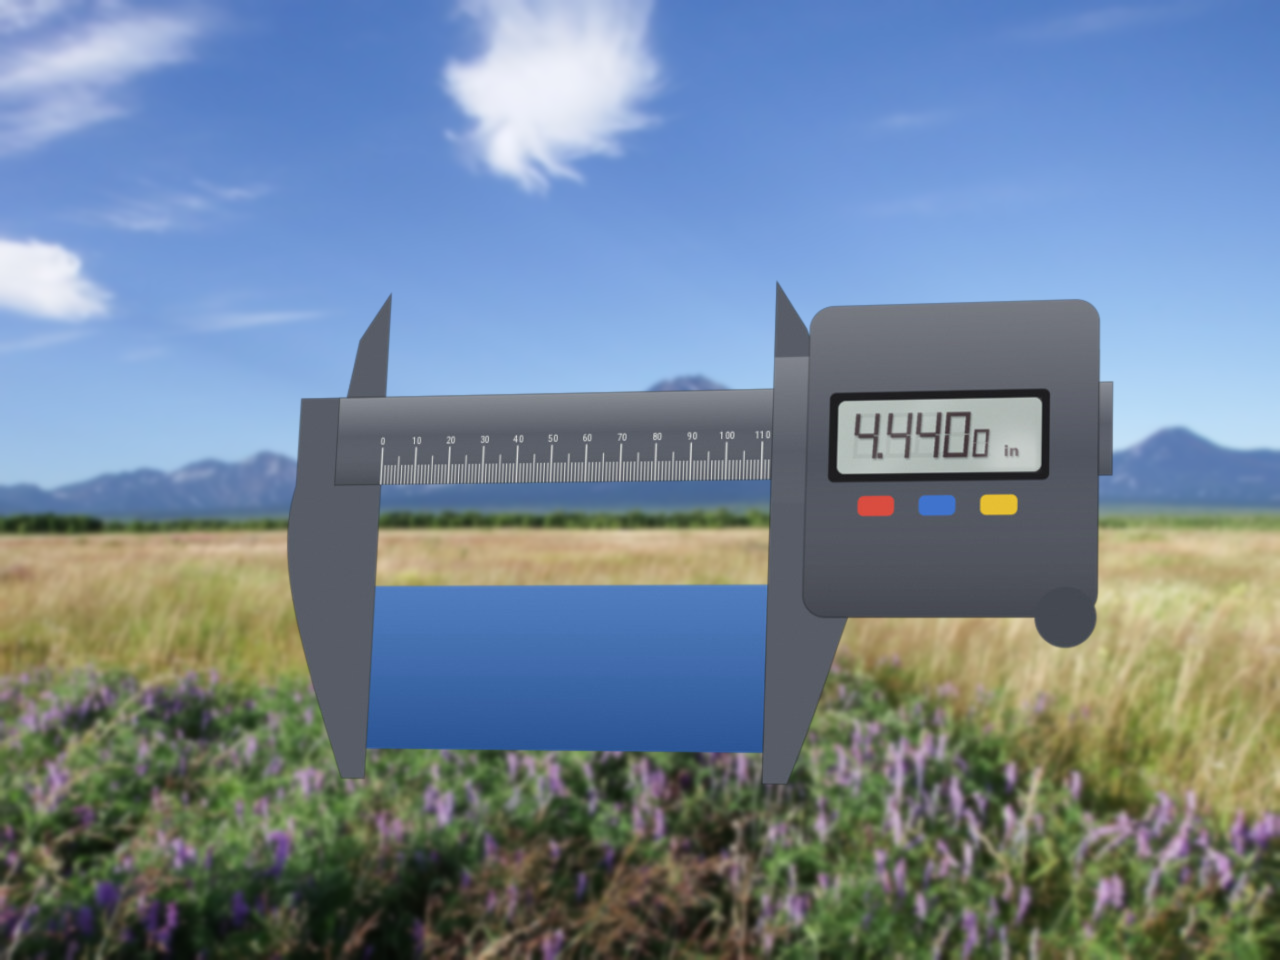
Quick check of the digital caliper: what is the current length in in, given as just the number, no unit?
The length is 4.4400
